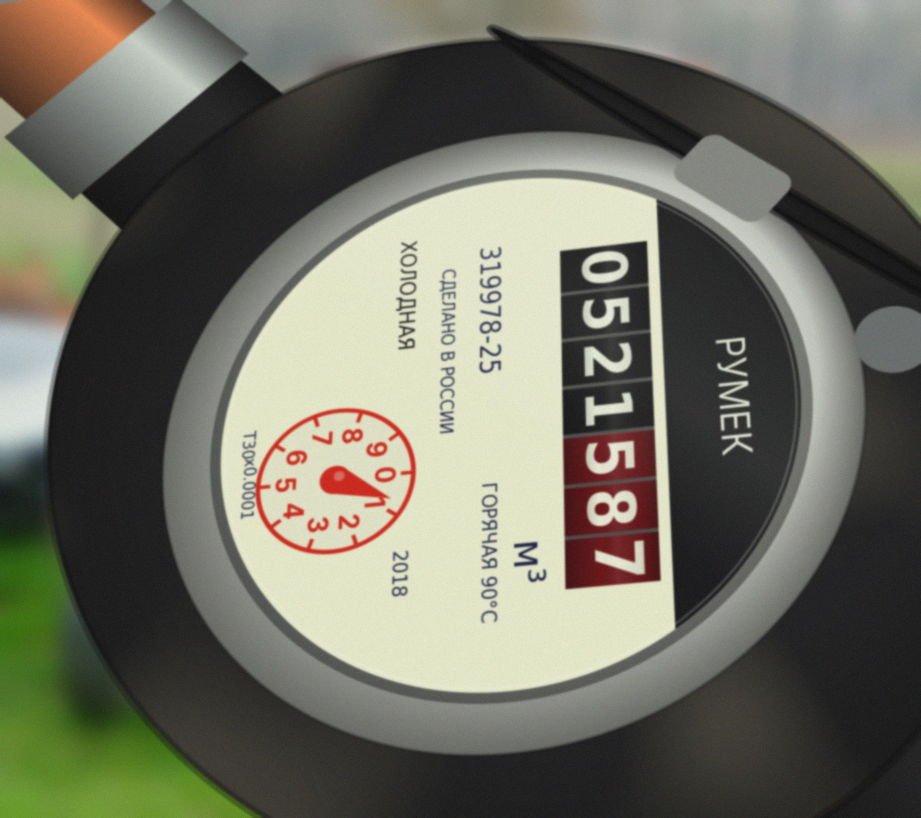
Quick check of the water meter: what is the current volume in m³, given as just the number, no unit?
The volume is 521.5870
